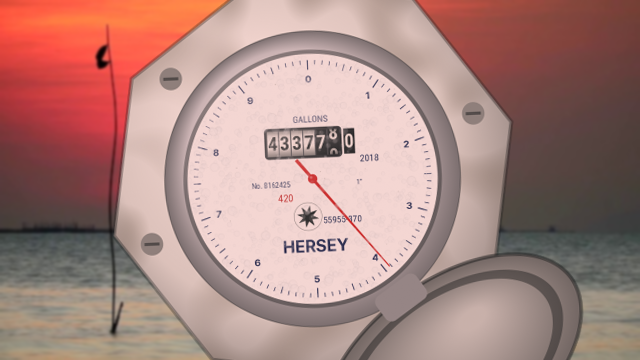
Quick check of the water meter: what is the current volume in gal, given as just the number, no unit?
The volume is 4337783.9
